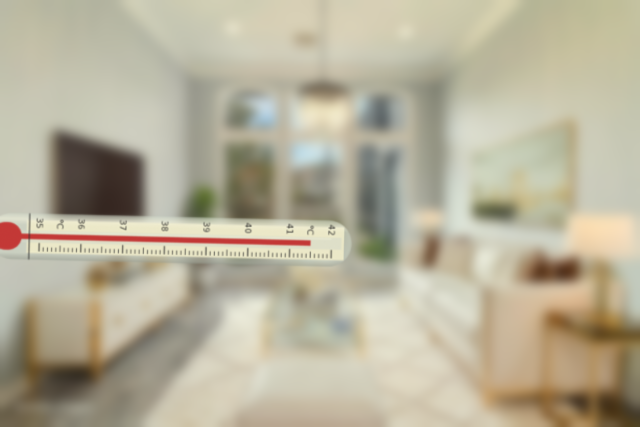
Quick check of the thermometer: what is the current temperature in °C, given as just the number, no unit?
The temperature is 41.5
